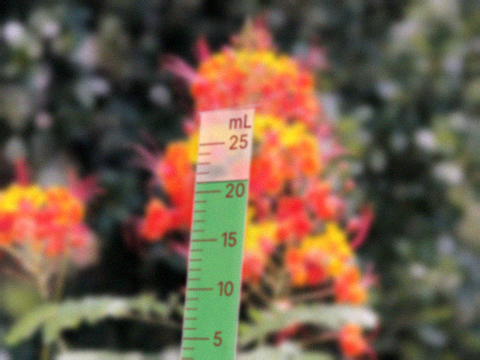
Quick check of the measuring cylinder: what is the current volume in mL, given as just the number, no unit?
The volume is 21
